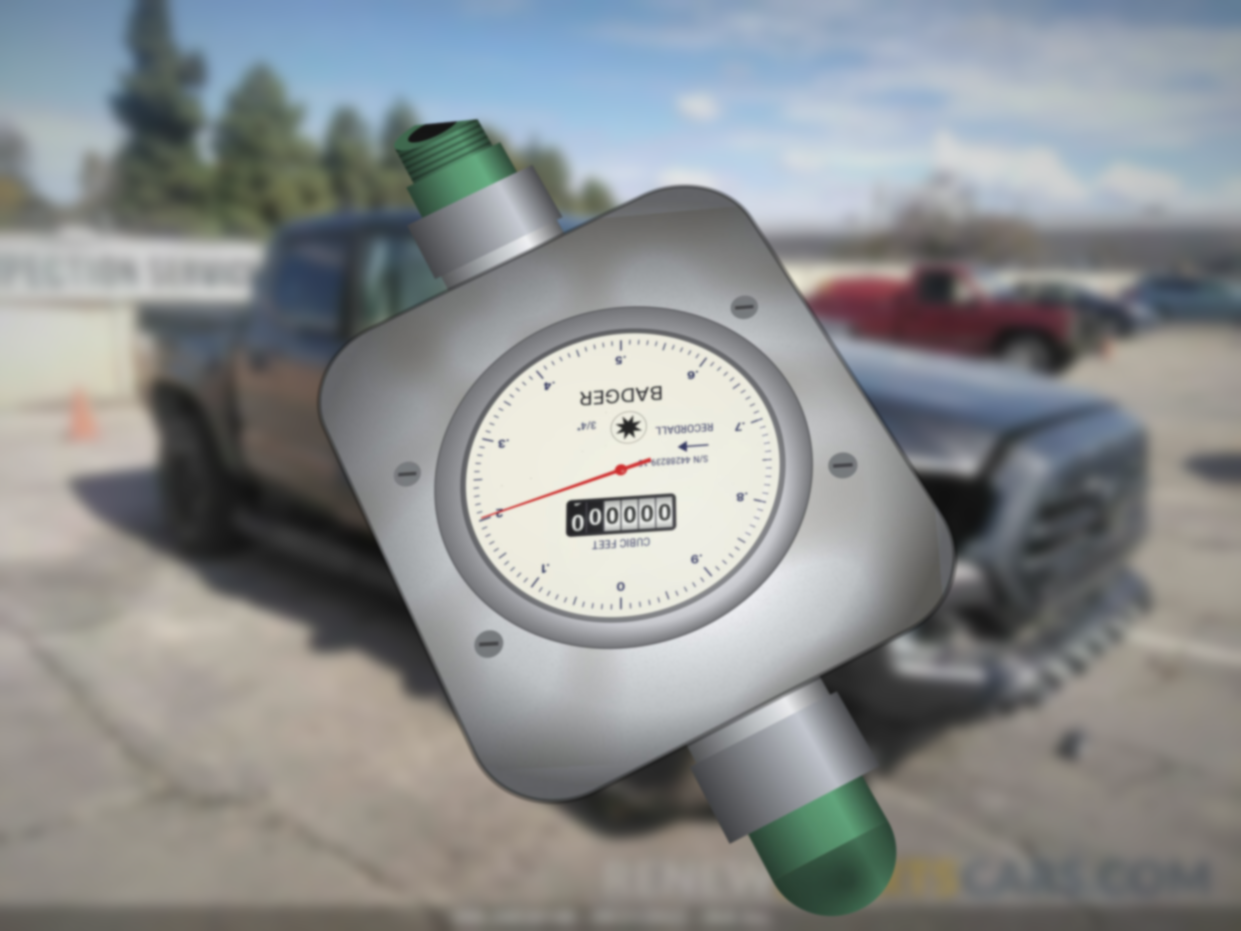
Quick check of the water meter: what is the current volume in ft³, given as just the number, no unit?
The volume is 0.20
